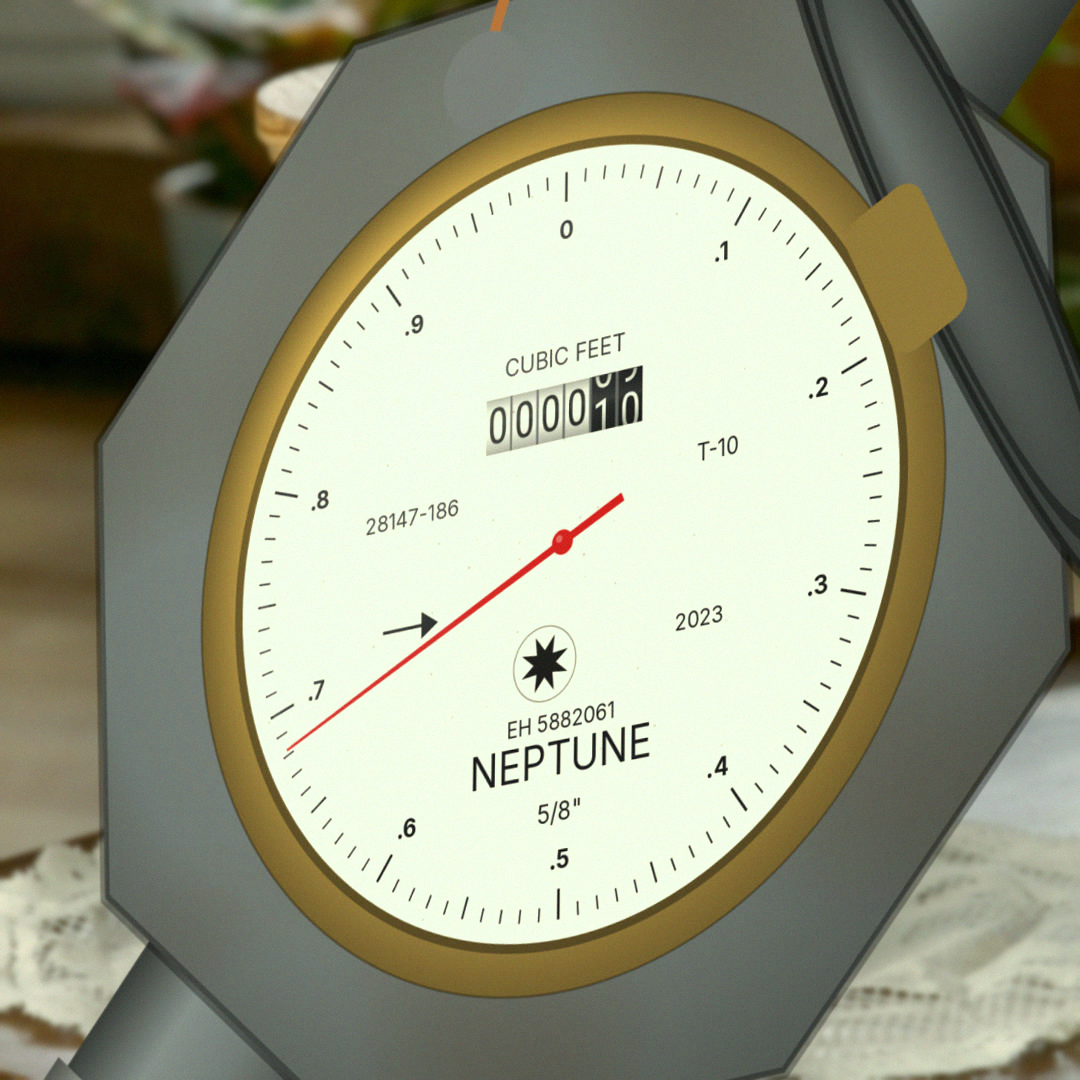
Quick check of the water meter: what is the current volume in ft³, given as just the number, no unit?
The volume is 9.68
